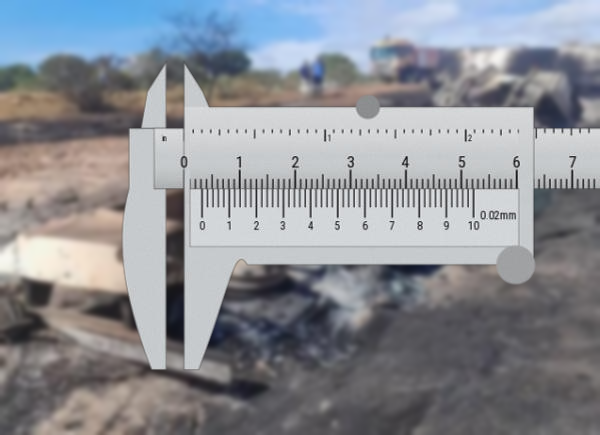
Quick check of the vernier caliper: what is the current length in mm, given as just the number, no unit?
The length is 3.2
